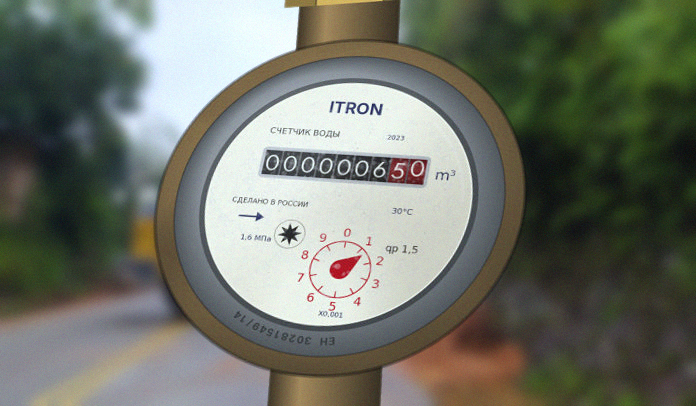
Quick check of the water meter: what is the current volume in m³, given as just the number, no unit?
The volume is 6.501
